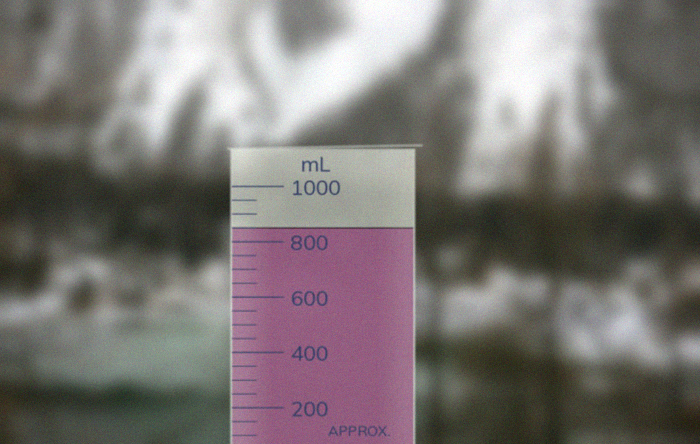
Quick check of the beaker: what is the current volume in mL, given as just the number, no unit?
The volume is 850
